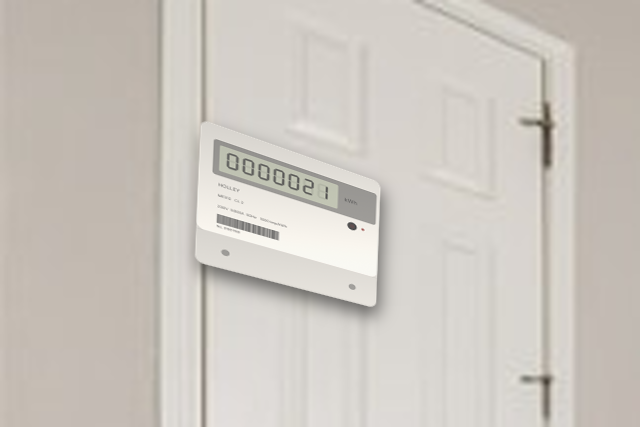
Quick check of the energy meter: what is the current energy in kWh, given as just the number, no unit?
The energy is 21
